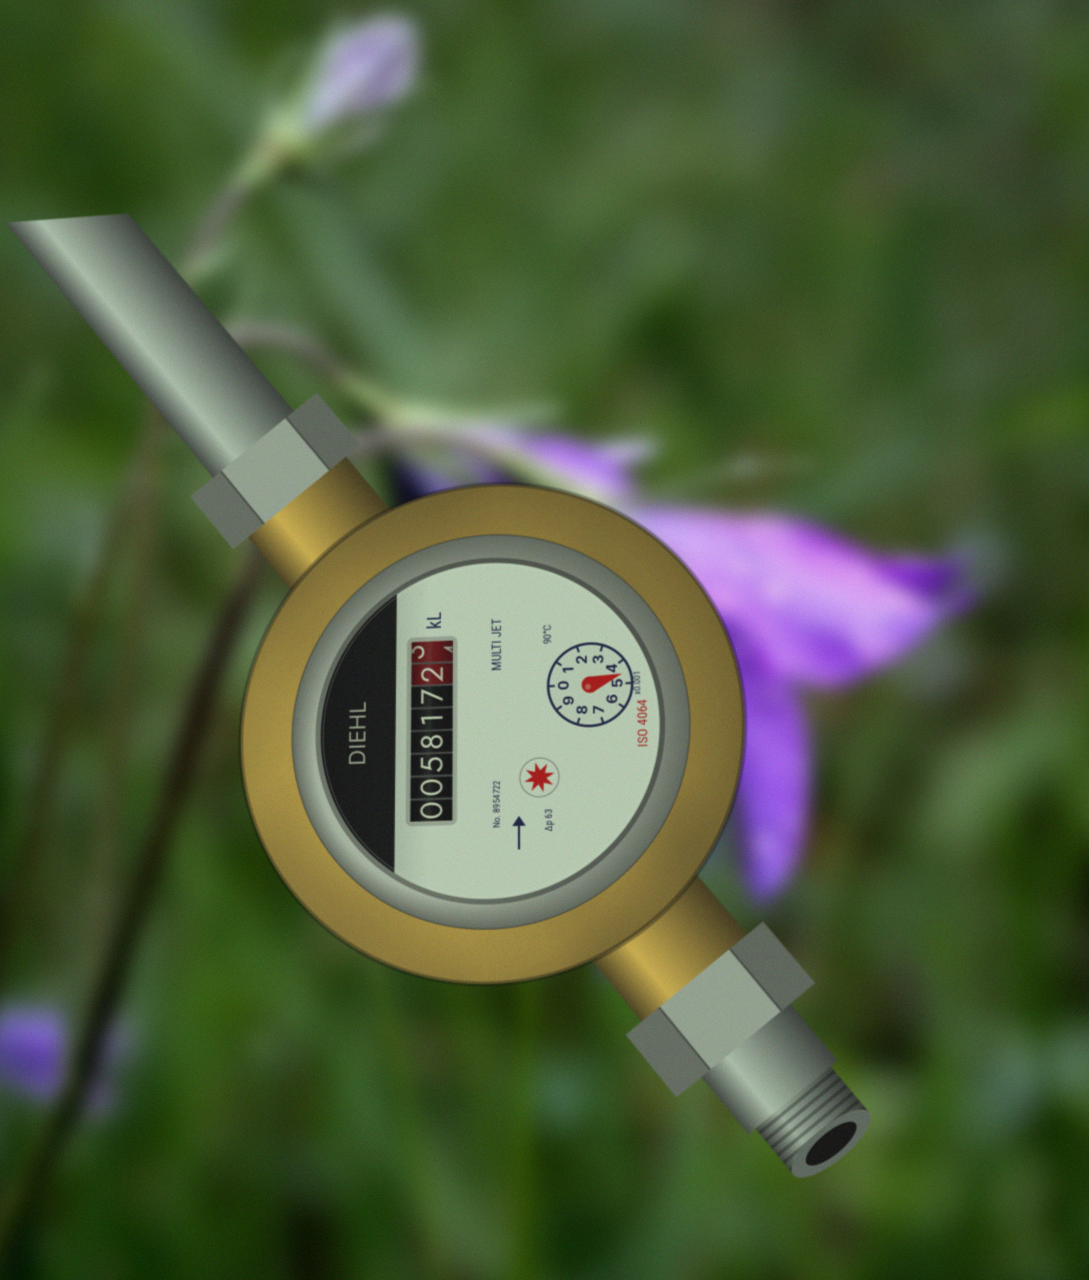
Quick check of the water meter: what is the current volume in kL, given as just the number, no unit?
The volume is 5817.234
